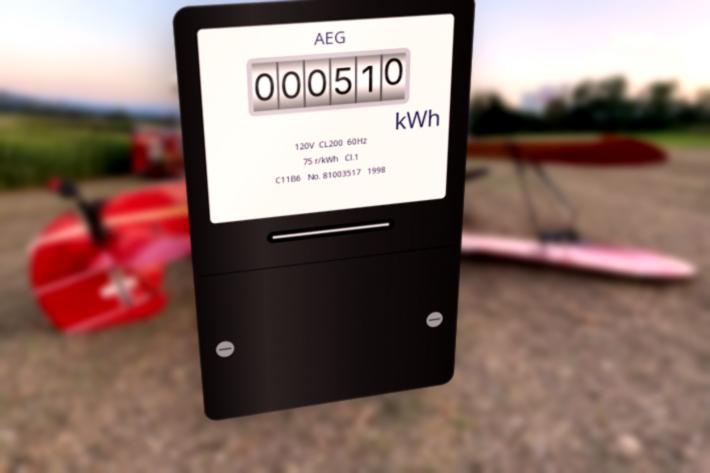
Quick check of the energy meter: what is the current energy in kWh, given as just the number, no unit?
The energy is 510
